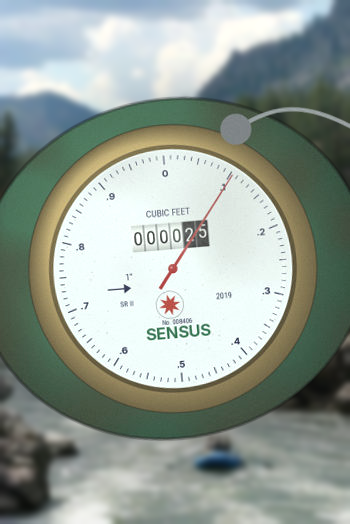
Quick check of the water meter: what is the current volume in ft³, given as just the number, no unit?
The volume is 25.10
